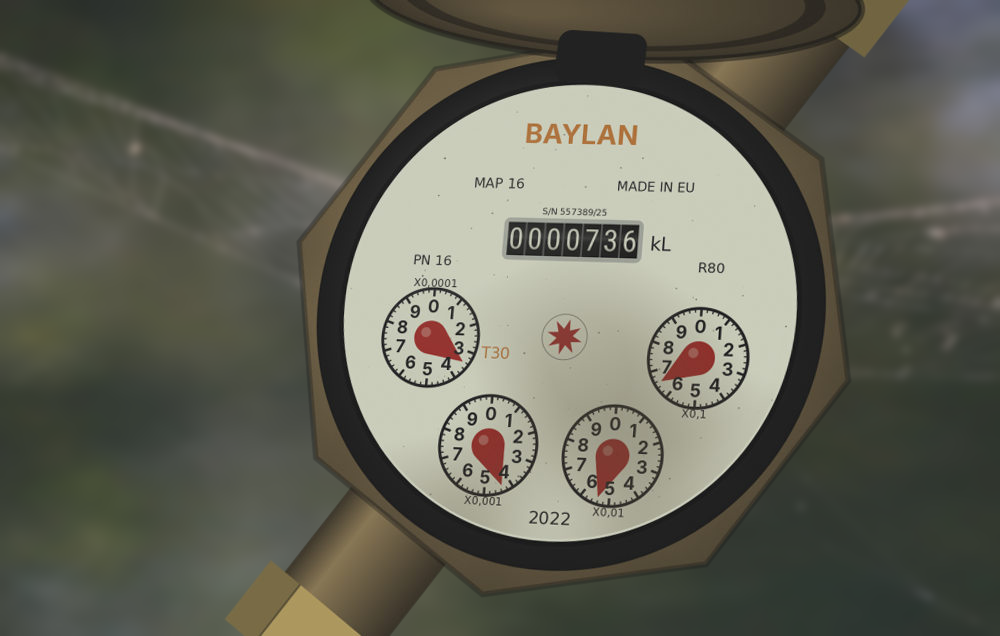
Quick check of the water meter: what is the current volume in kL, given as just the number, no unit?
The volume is 736.6543
